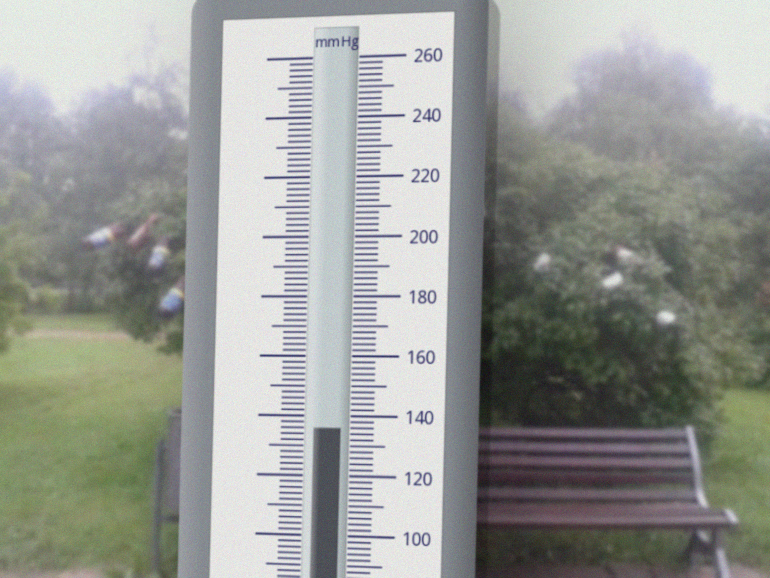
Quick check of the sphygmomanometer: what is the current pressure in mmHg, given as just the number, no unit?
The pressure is 136
